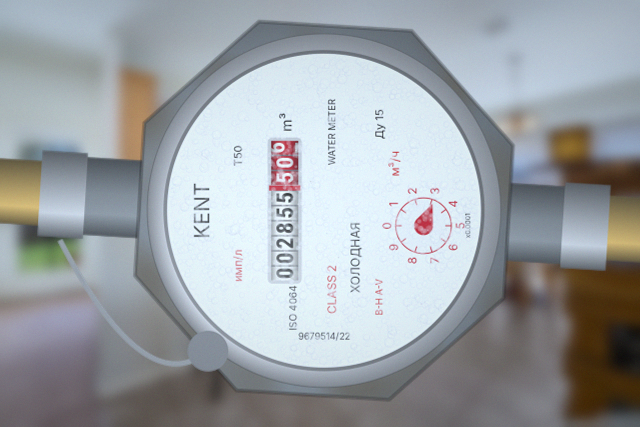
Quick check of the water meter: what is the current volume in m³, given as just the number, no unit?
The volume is 2855.5063
